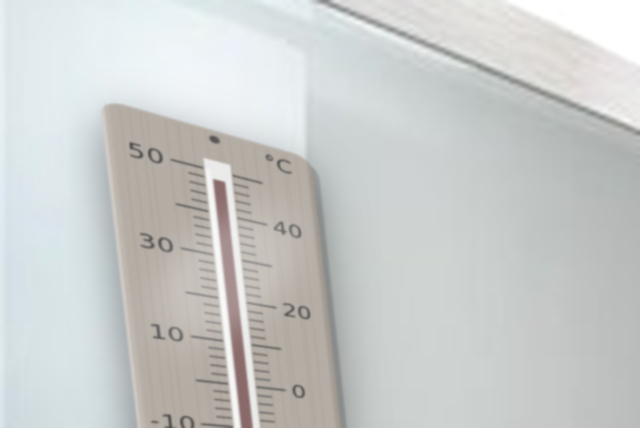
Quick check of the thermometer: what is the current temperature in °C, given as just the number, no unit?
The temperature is 48
